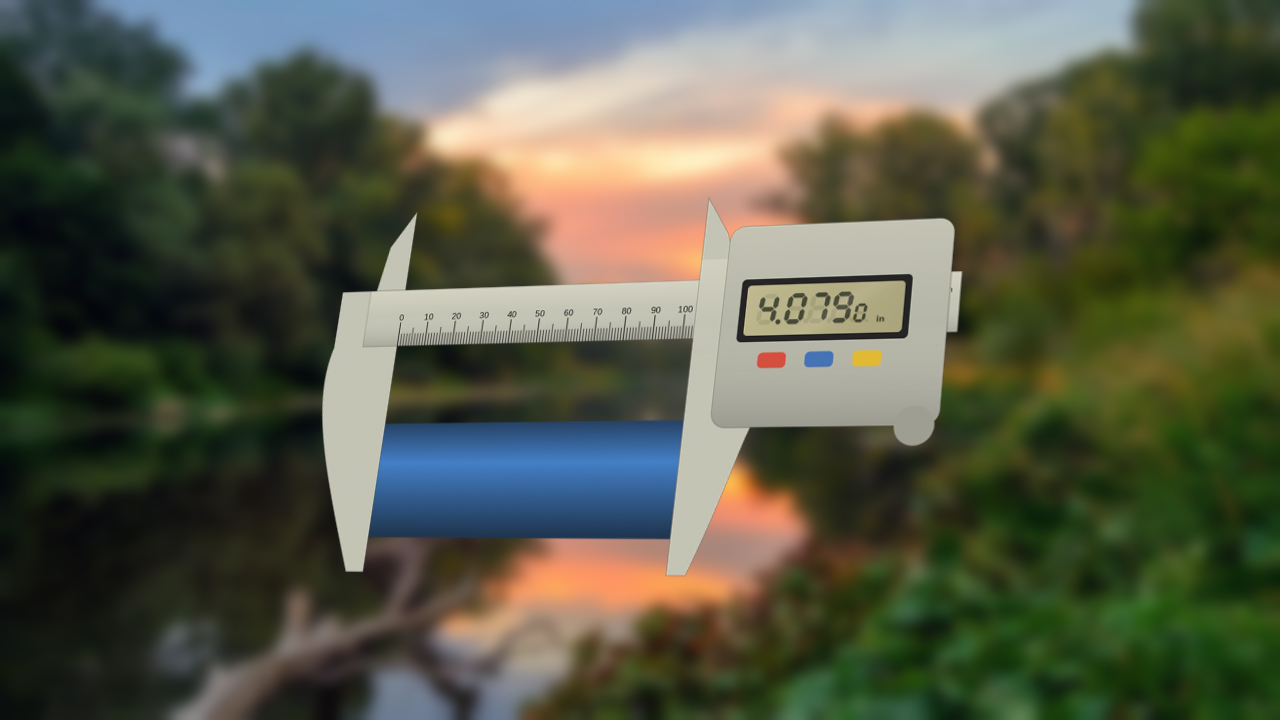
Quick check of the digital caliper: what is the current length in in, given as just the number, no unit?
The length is 4.0790
